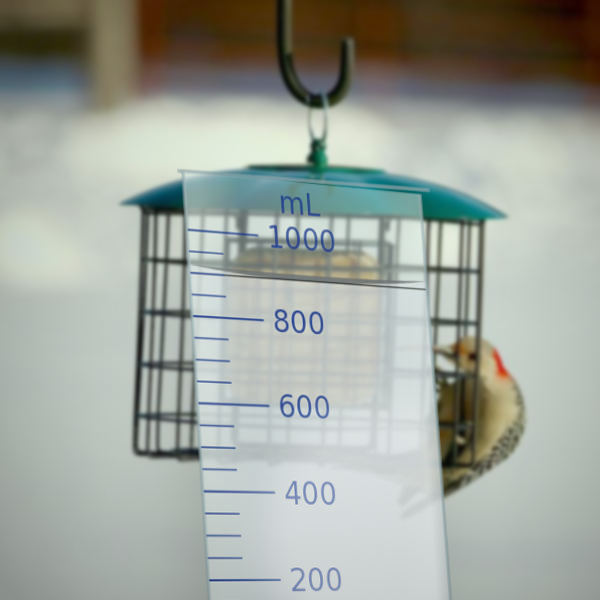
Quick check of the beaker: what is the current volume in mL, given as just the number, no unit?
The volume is 900
